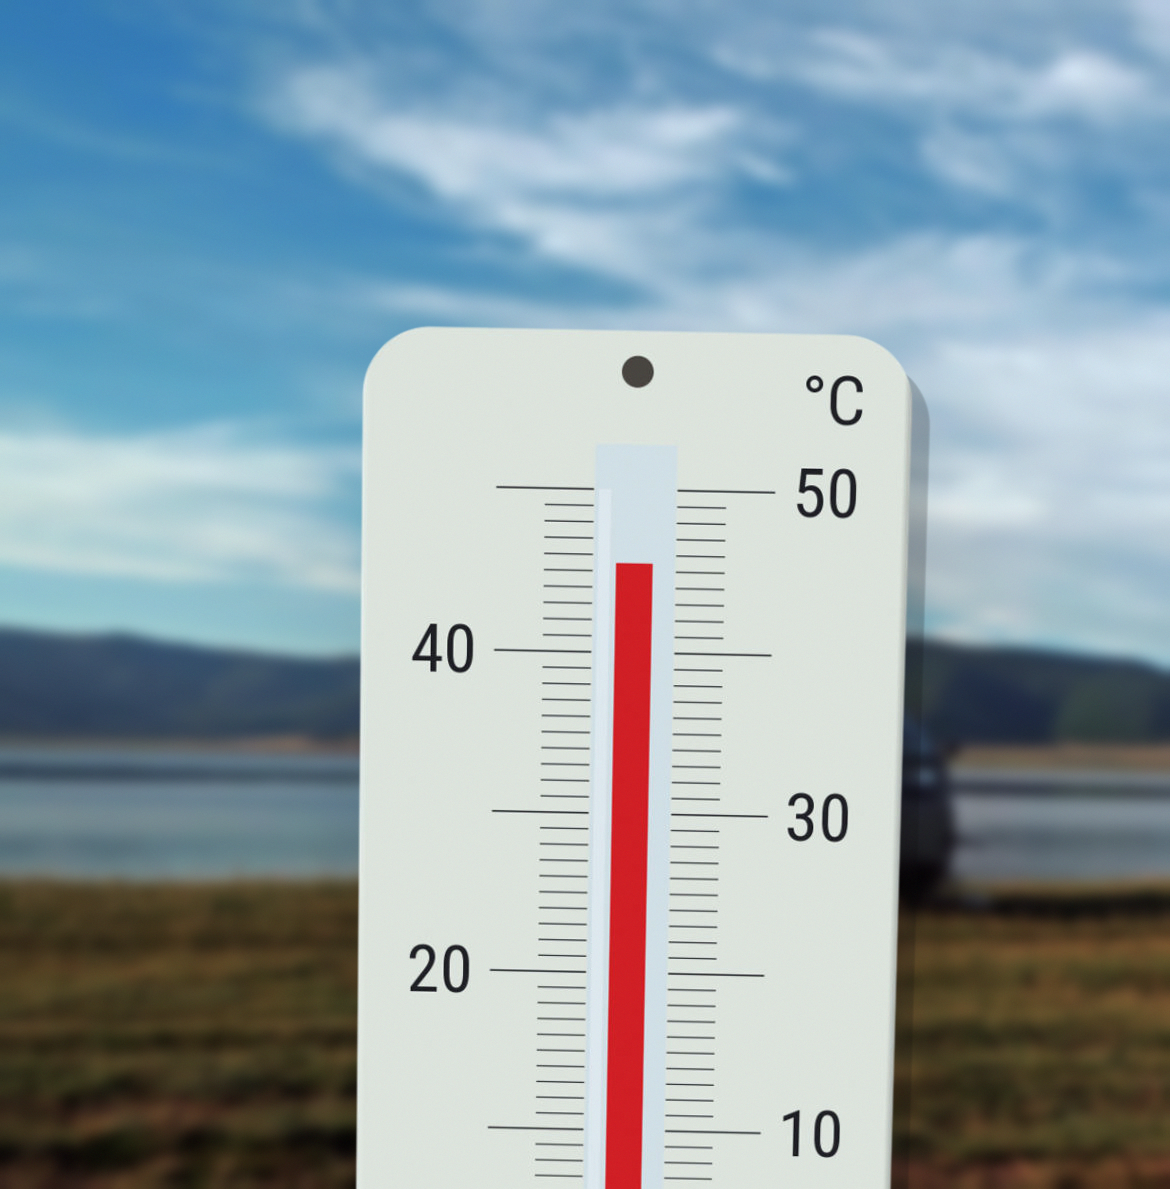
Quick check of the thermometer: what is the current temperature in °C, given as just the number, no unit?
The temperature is 45.5
